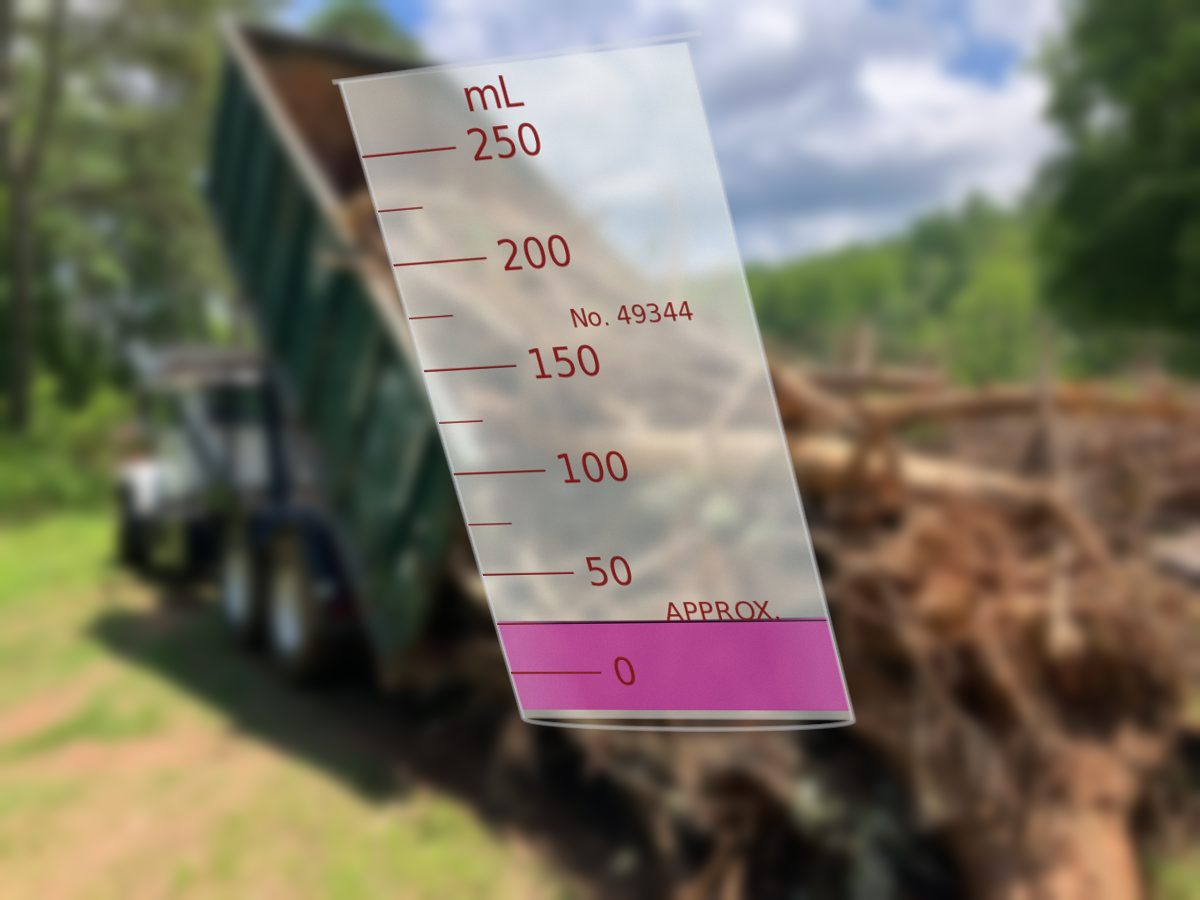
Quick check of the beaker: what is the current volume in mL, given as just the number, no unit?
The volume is 25
